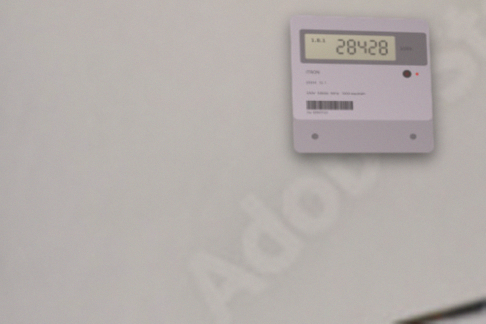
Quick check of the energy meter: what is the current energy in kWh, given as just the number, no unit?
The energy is 28428
